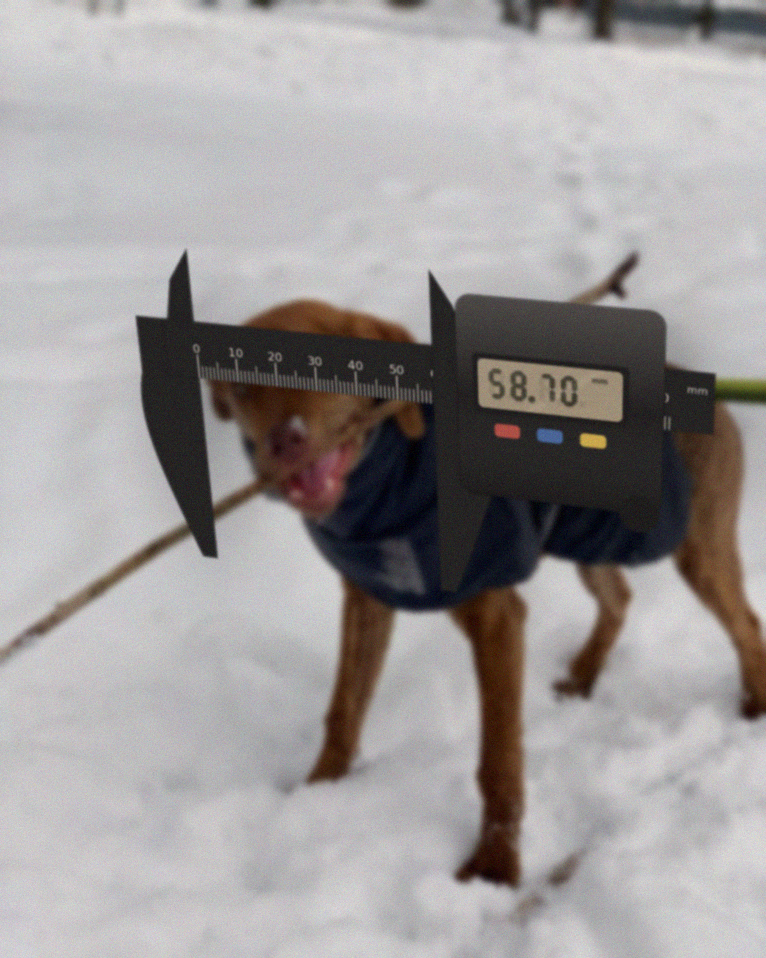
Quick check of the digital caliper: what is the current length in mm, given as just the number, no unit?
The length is 58.70
